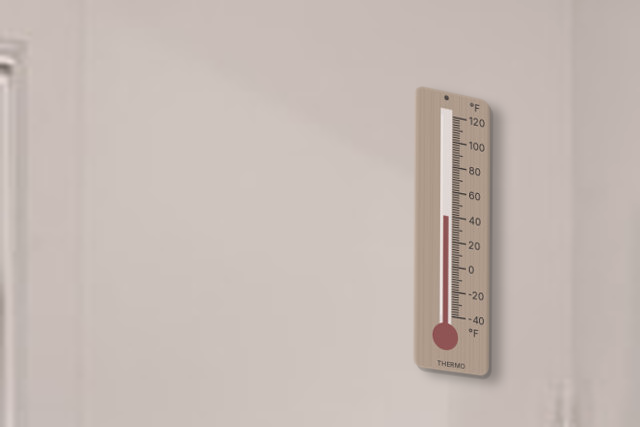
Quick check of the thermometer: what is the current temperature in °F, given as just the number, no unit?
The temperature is 40
